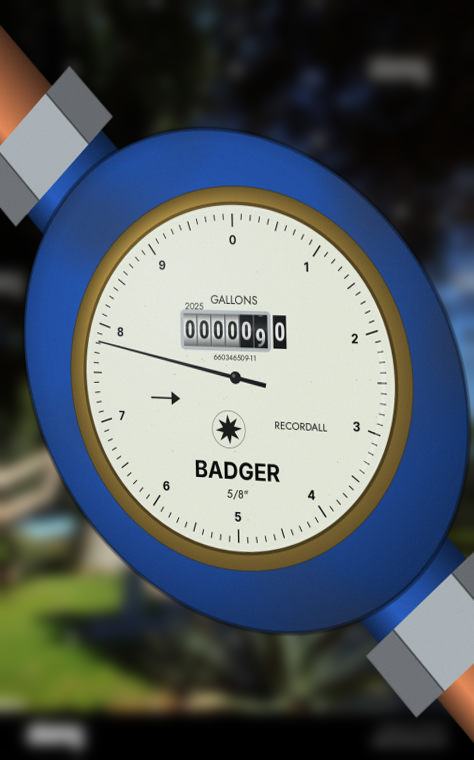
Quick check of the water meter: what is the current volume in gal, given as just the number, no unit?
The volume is 87.8
